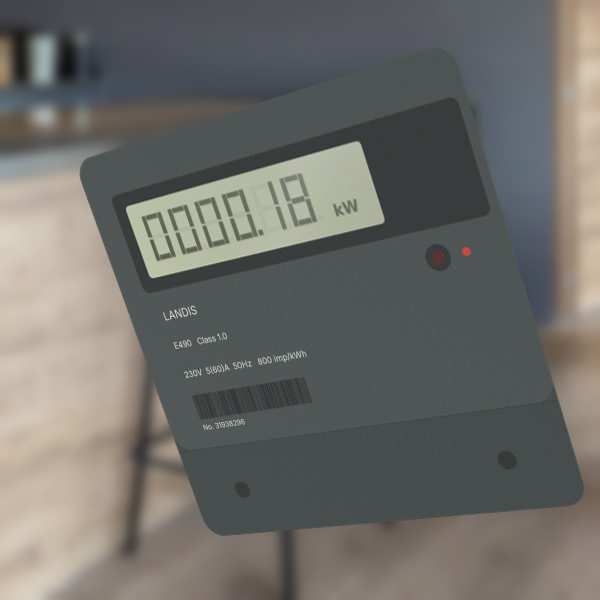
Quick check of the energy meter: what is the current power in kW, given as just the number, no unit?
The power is 0.18
